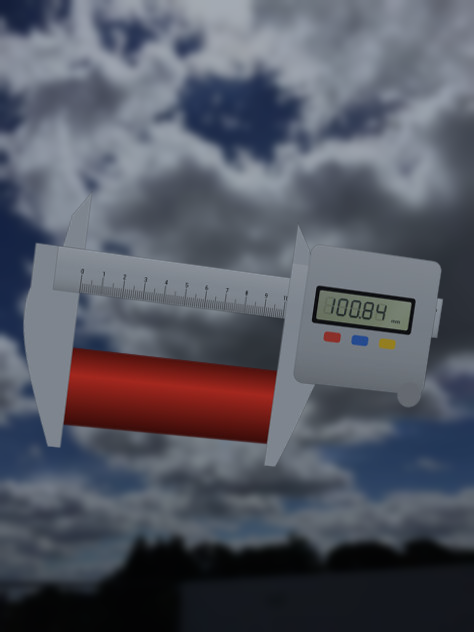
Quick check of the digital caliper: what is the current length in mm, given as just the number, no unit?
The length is 100.84
